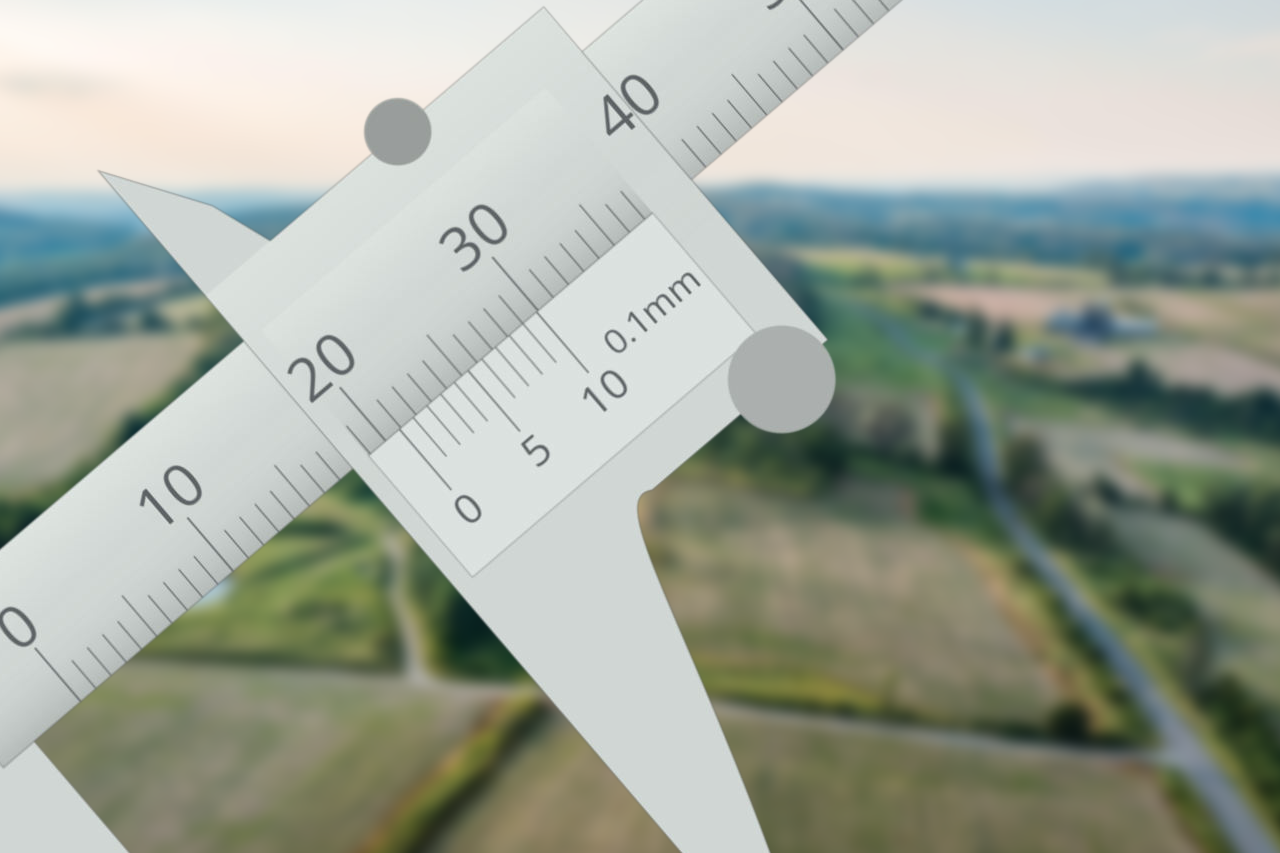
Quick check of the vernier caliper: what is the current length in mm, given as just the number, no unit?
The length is 20.9
